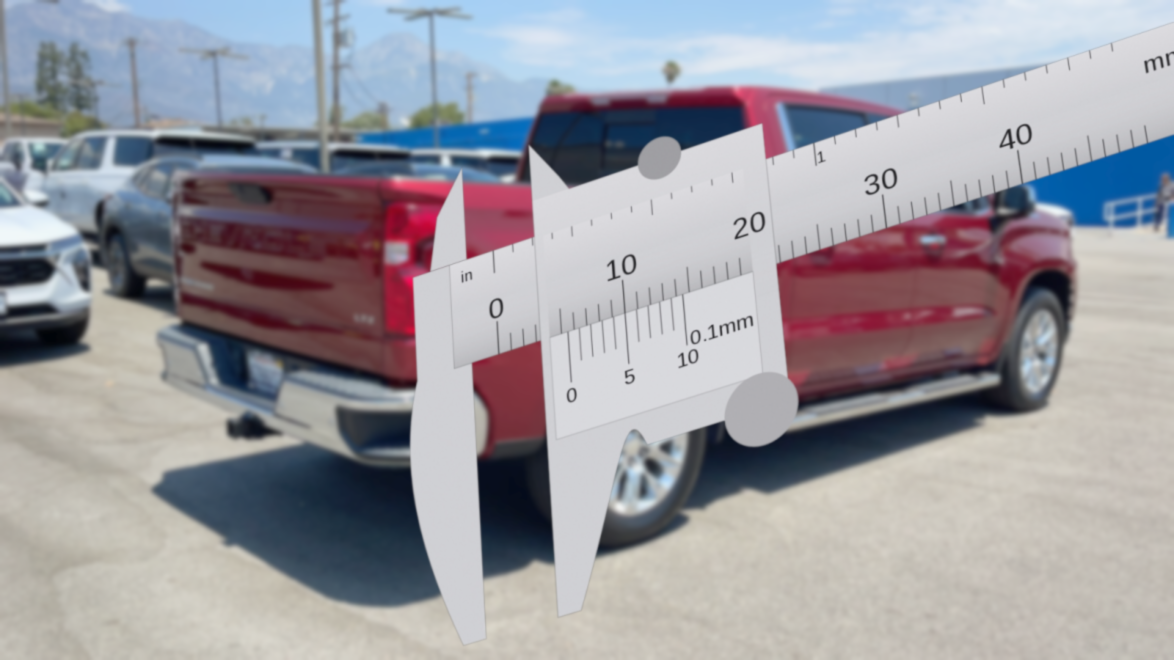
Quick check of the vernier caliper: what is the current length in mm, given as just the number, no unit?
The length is 5.5
